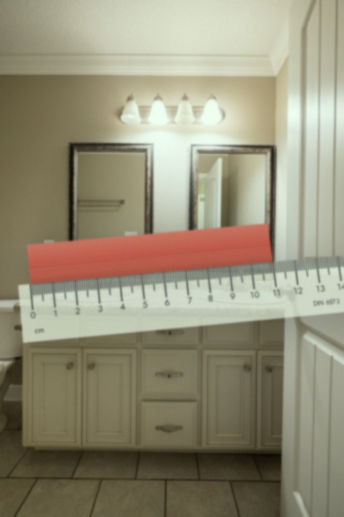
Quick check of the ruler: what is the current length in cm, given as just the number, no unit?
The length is 11
